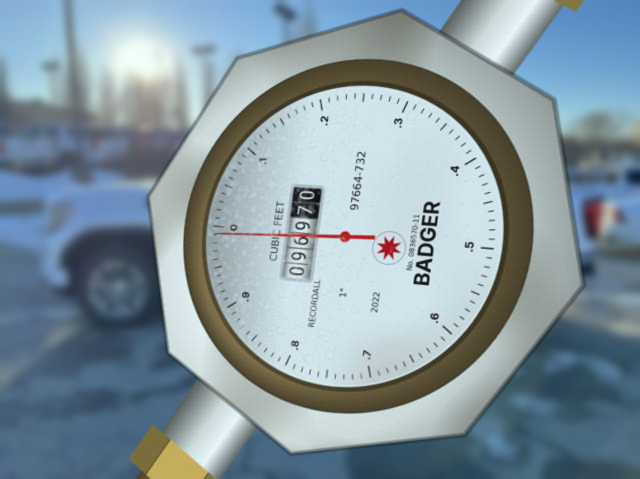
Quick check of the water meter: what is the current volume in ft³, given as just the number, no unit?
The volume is 96969.99
